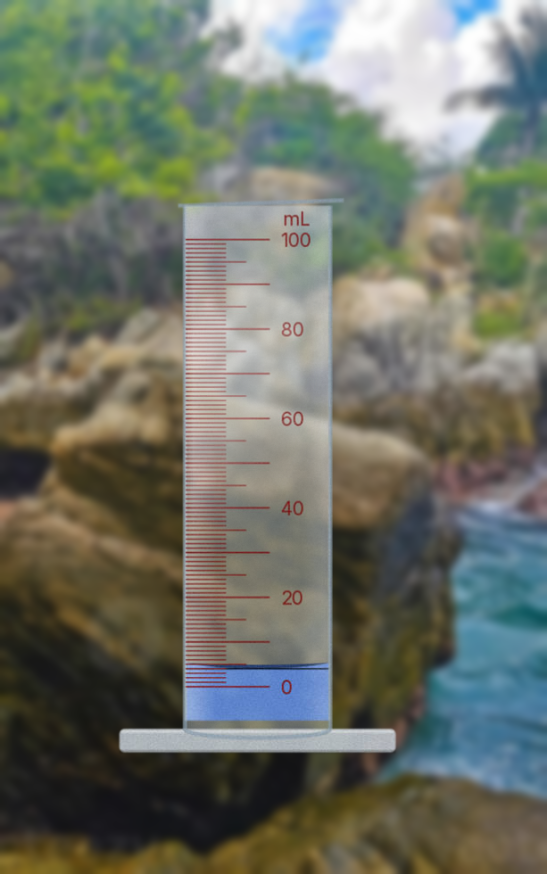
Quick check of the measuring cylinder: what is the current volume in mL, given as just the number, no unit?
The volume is 4
